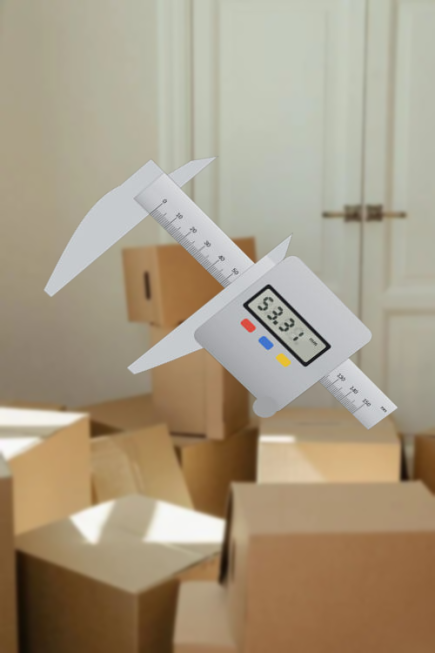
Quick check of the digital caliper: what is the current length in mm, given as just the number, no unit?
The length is 53.31
